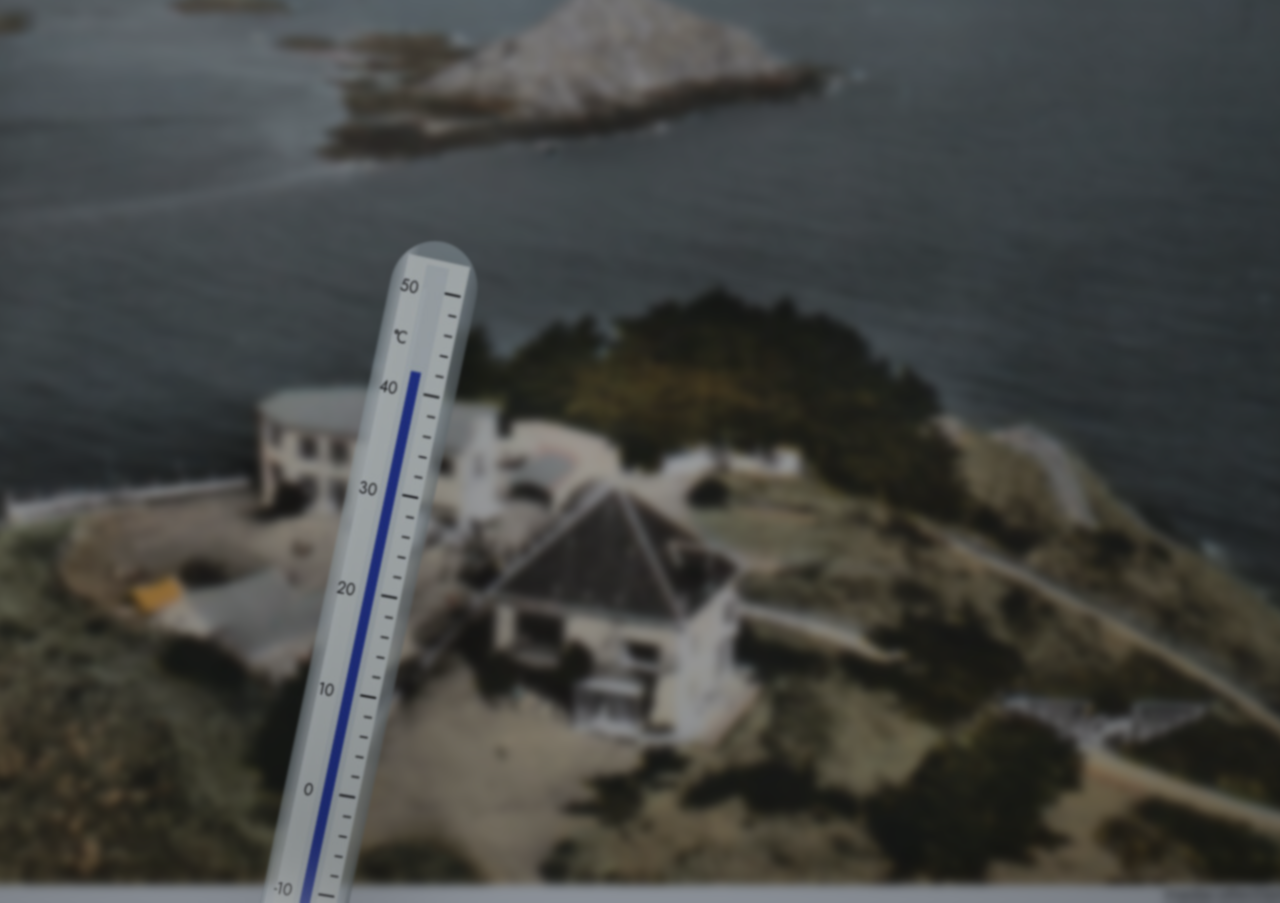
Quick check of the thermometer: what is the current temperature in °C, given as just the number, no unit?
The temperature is 42
